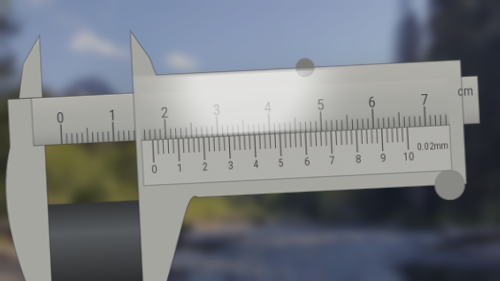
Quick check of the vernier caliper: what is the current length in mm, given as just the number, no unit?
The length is 17.5
